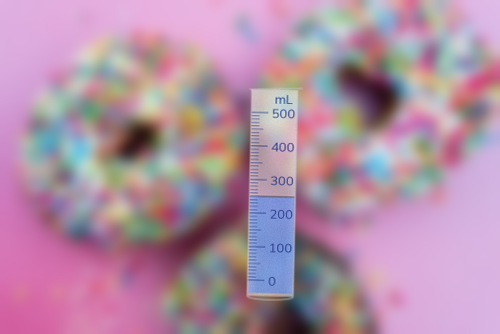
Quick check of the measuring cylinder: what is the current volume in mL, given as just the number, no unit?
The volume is 250
